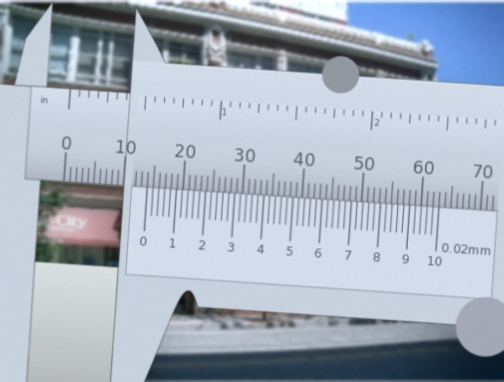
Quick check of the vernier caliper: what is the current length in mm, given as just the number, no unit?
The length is 14.0
